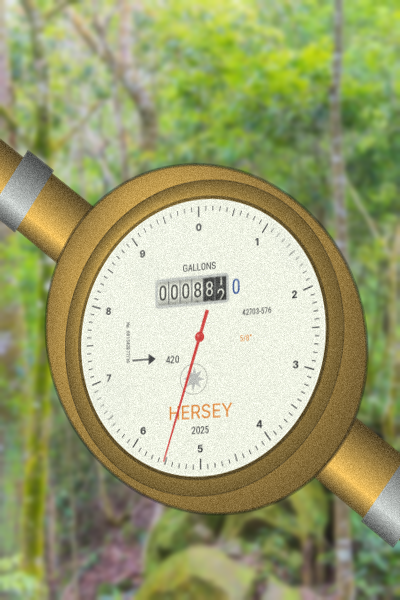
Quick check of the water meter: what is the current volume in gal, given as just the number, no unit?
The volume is 8815.5
